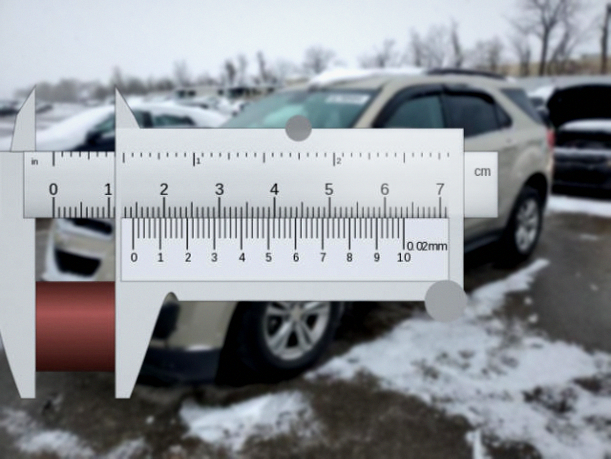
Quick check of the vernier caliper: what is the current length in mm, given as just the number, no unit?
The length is 14.4
